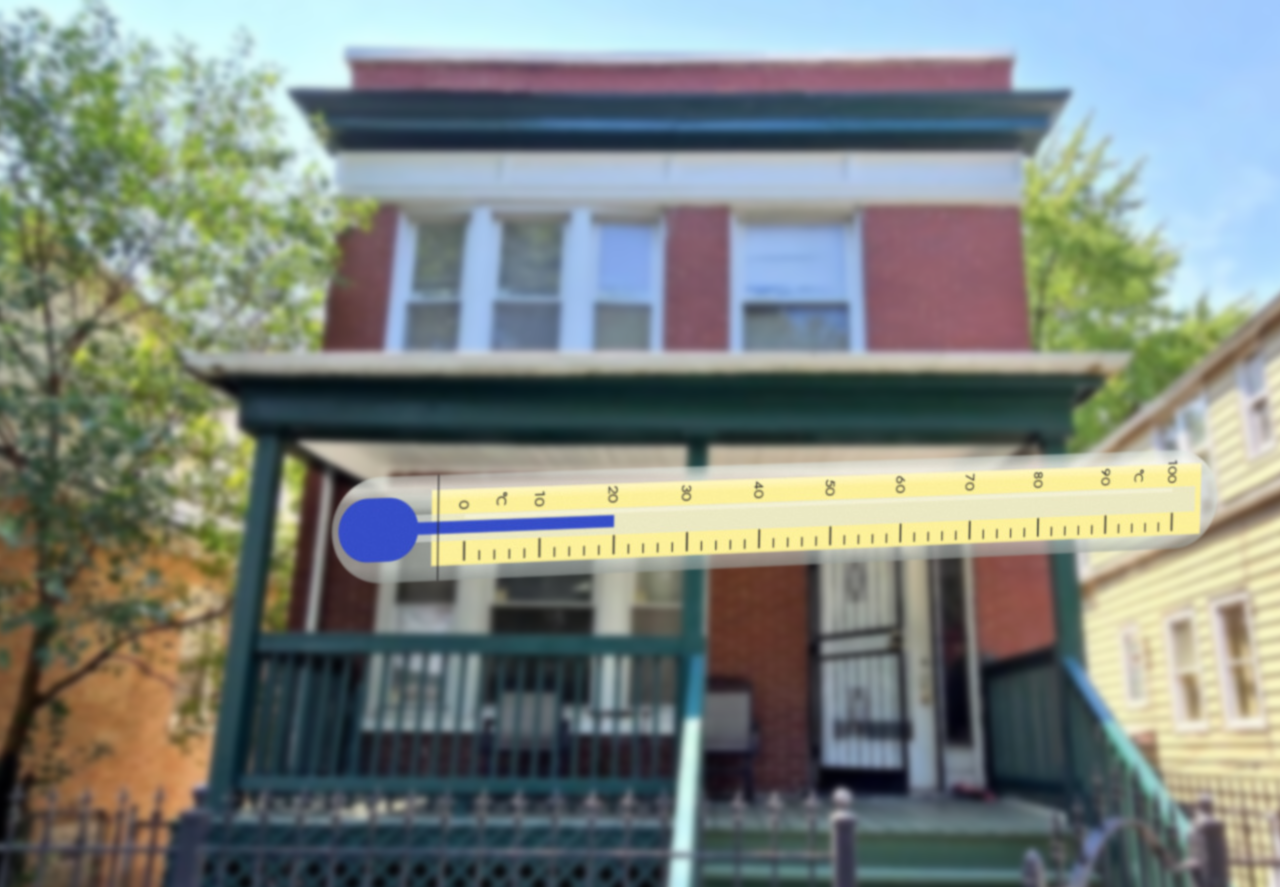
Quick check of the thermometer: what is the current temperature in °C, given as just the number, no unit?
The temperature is 20
